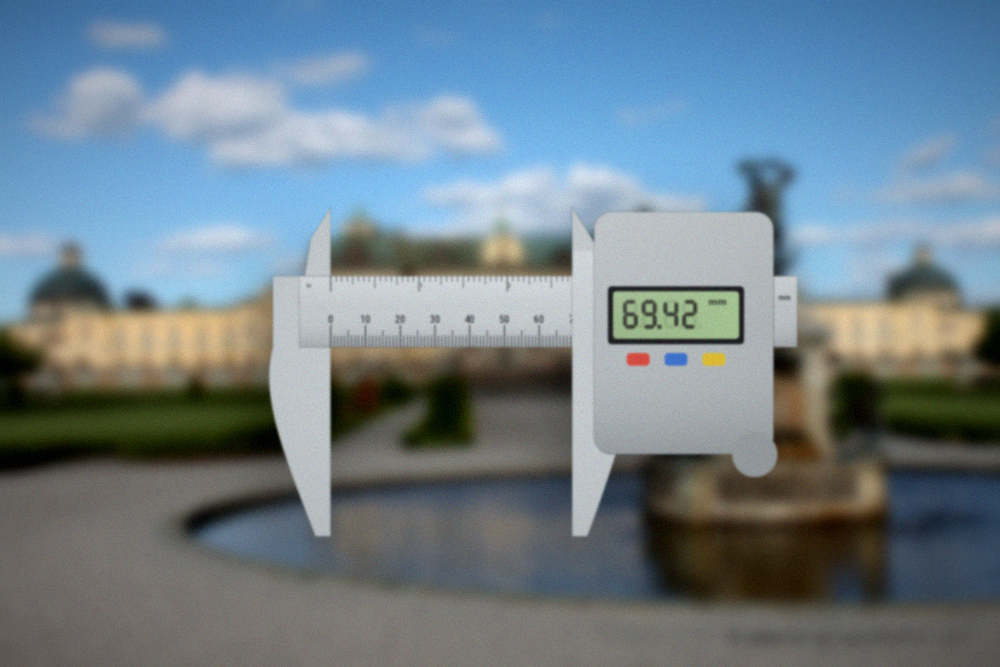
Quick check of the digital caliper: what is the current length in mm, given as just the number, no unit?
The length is 69.42
